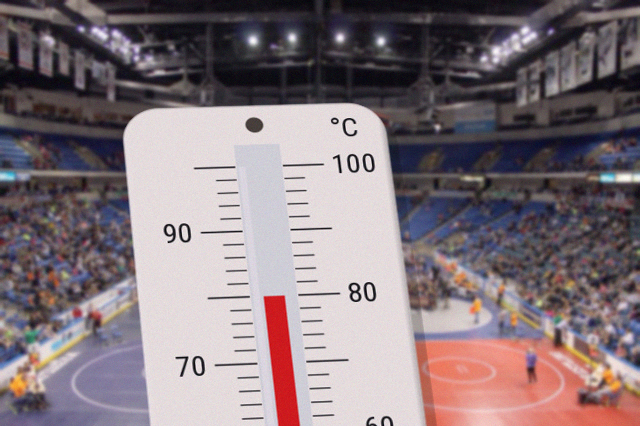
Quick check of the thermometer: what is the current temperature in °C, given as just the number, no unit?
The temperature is 80
